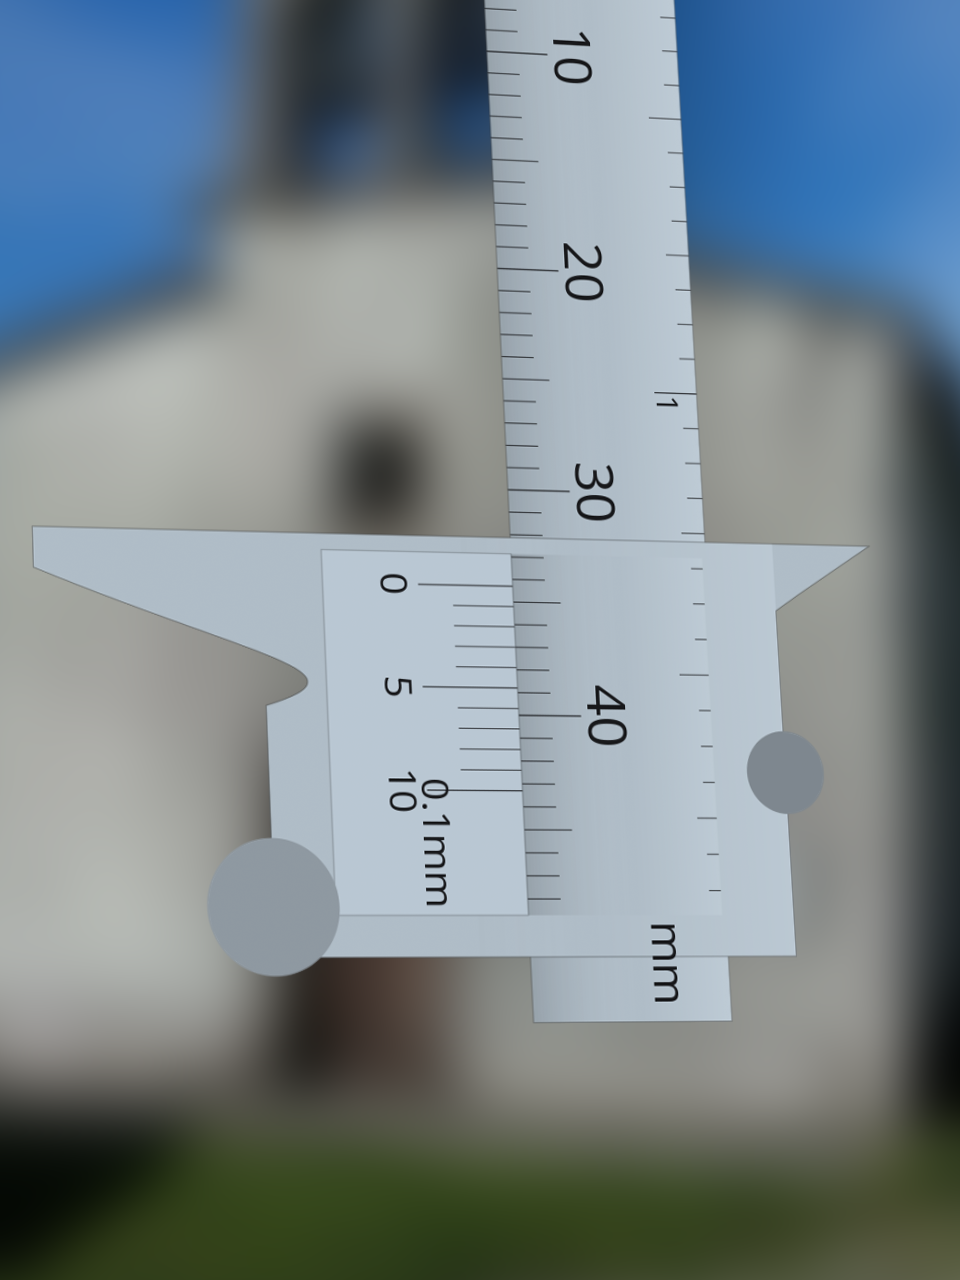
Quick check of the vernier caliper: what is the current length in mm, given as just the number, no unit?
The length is 34.3
